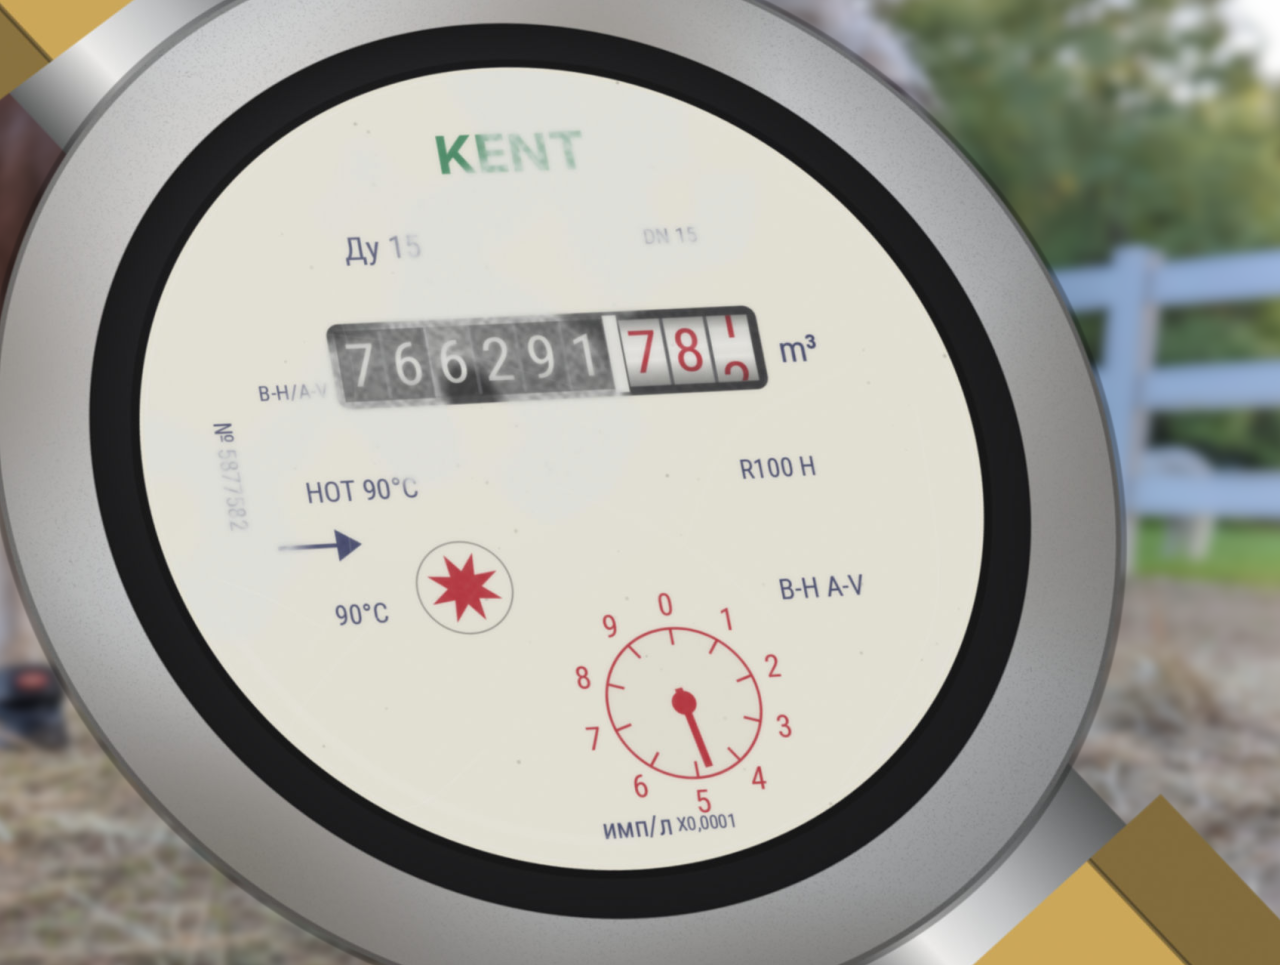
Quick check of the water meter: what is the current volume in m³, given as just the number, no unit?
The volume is 766291.7814
